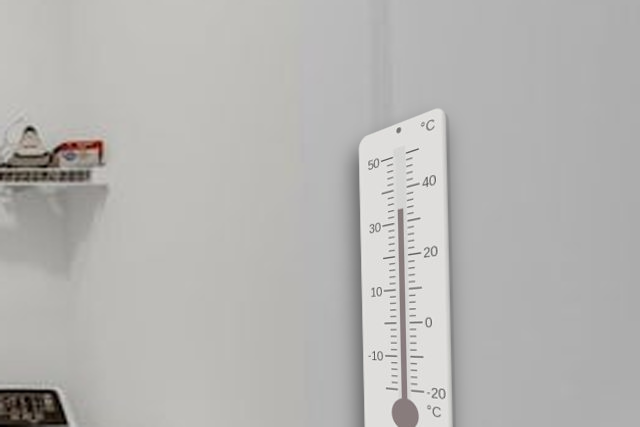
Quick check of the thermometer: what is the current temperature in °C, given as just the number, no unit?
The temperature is 34
